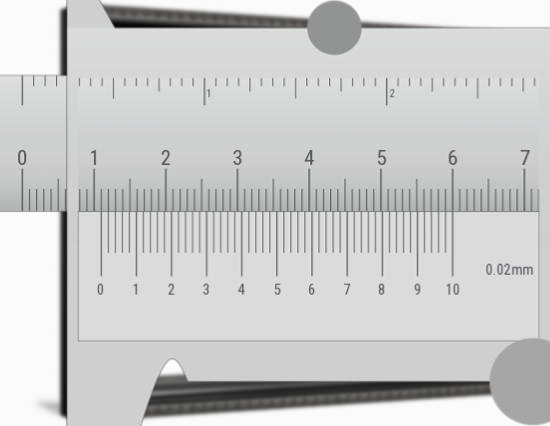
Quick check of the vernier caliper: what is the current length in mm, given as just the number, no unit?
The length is 11.0
